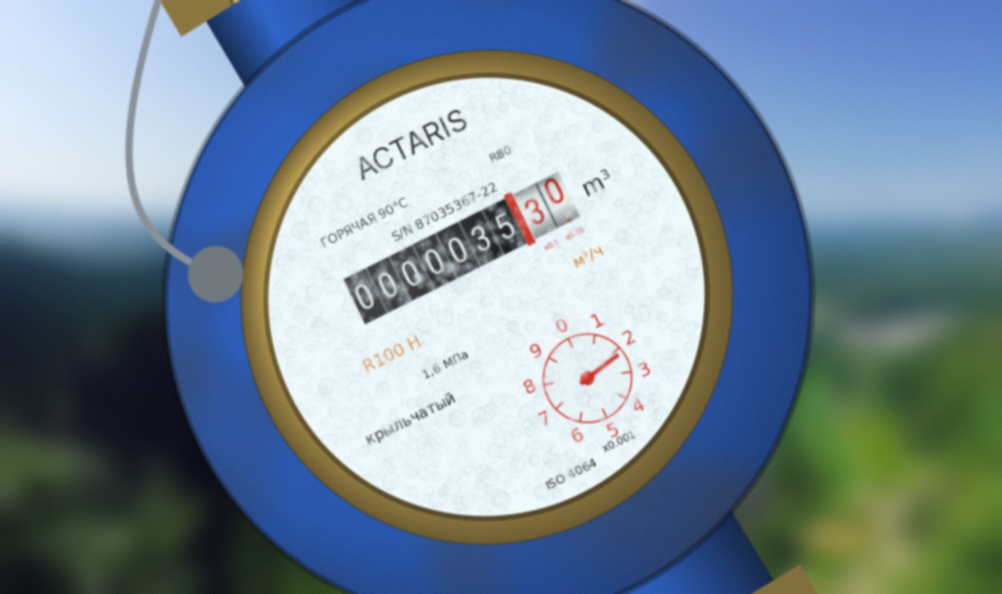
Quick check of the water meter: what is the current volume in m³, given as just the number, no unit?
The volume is 35.302
